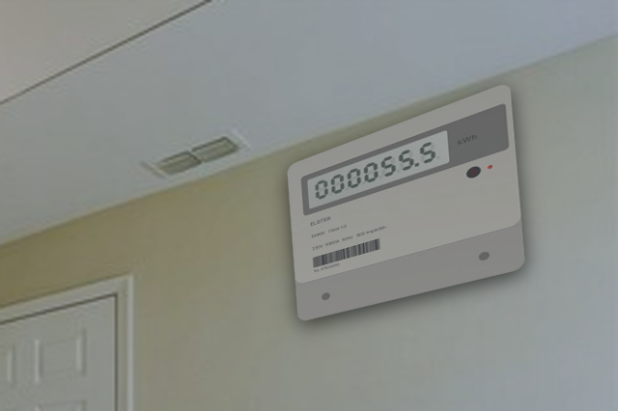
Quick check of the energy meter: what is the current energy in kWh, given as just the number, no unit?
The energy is 55.5
